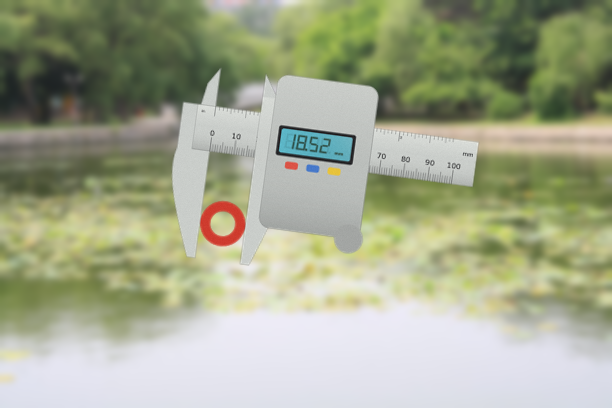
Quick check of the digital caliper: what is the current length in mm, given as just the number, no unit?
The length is 18.52
